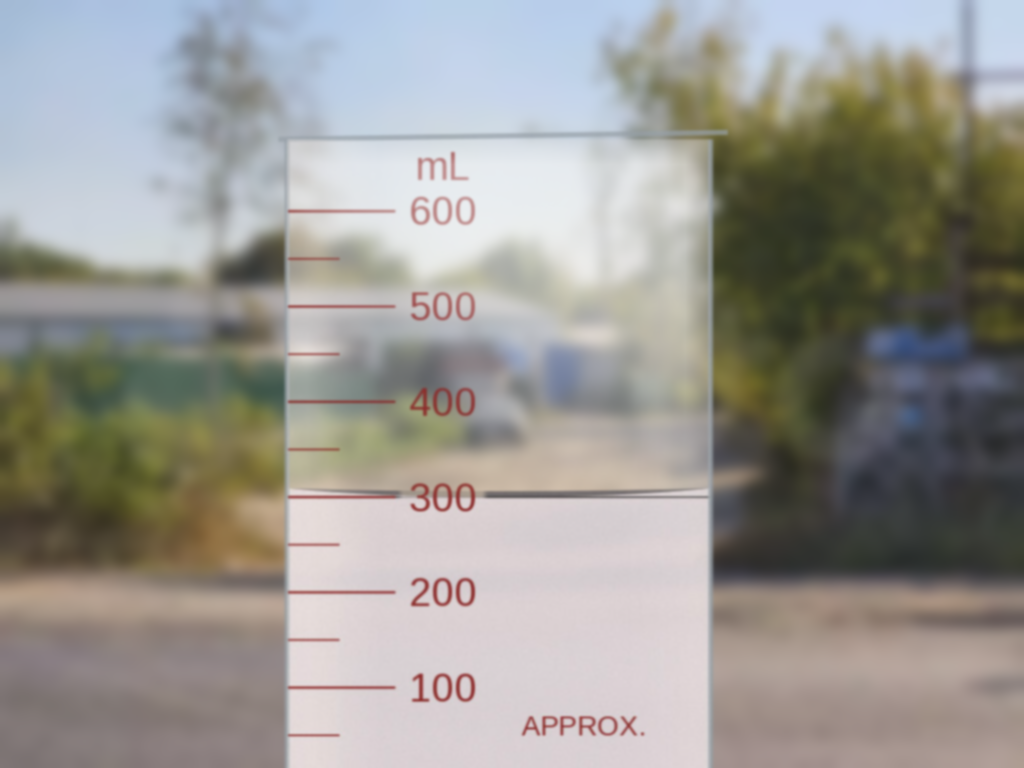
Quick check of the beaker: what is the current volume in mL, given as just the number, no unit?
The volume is 300
